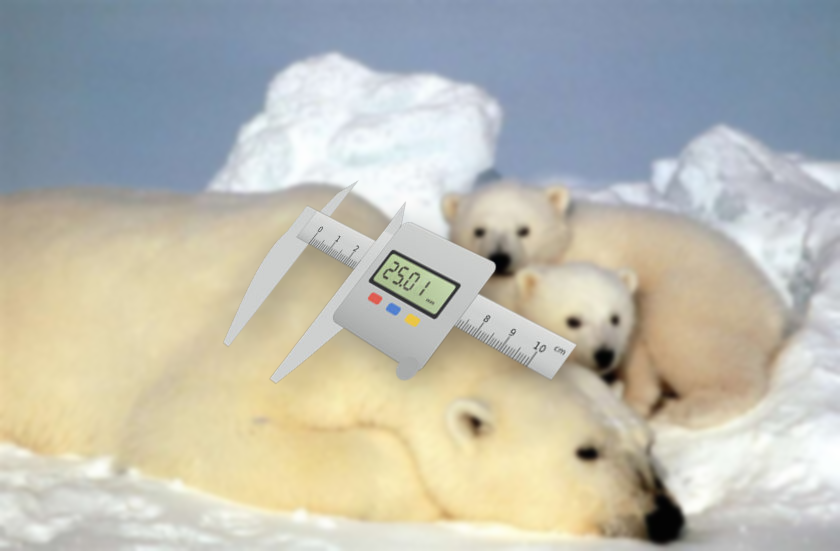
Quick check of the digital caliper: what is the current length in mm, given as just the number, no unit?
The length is 25.01
